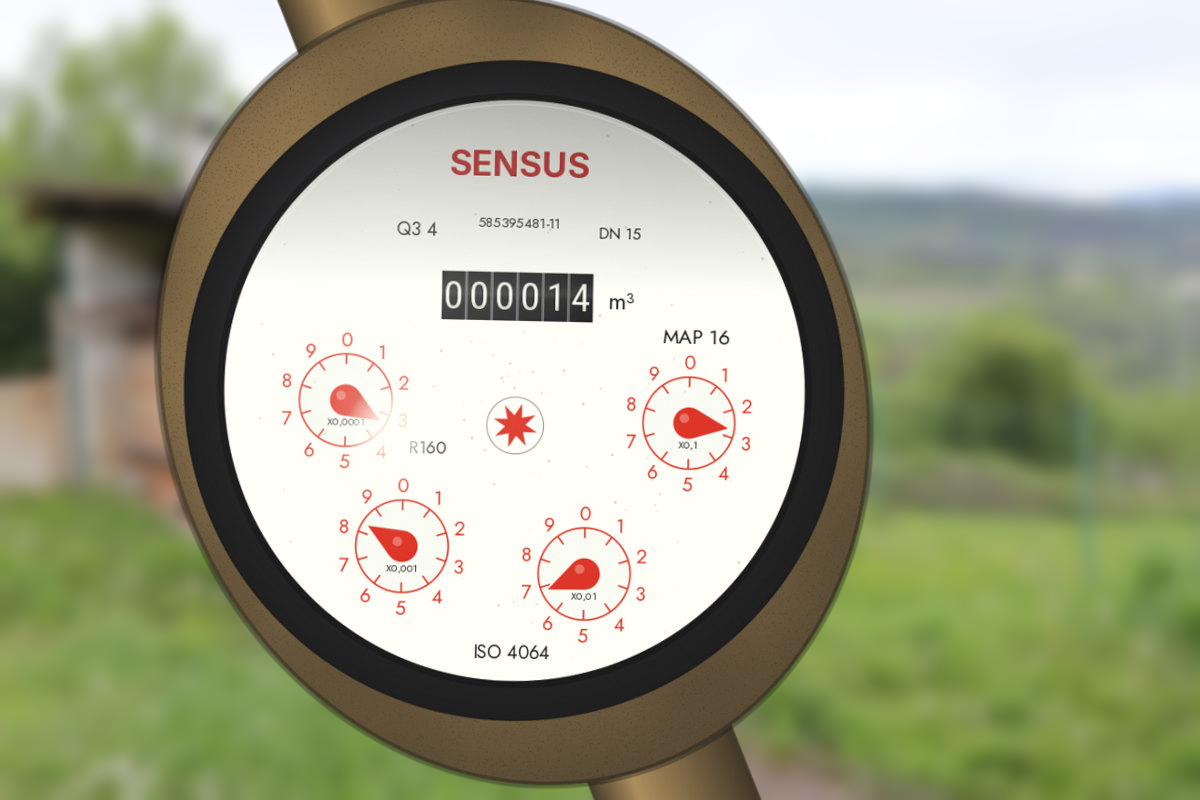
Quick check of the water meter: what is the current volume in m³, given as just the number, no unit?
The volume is 14.2683
